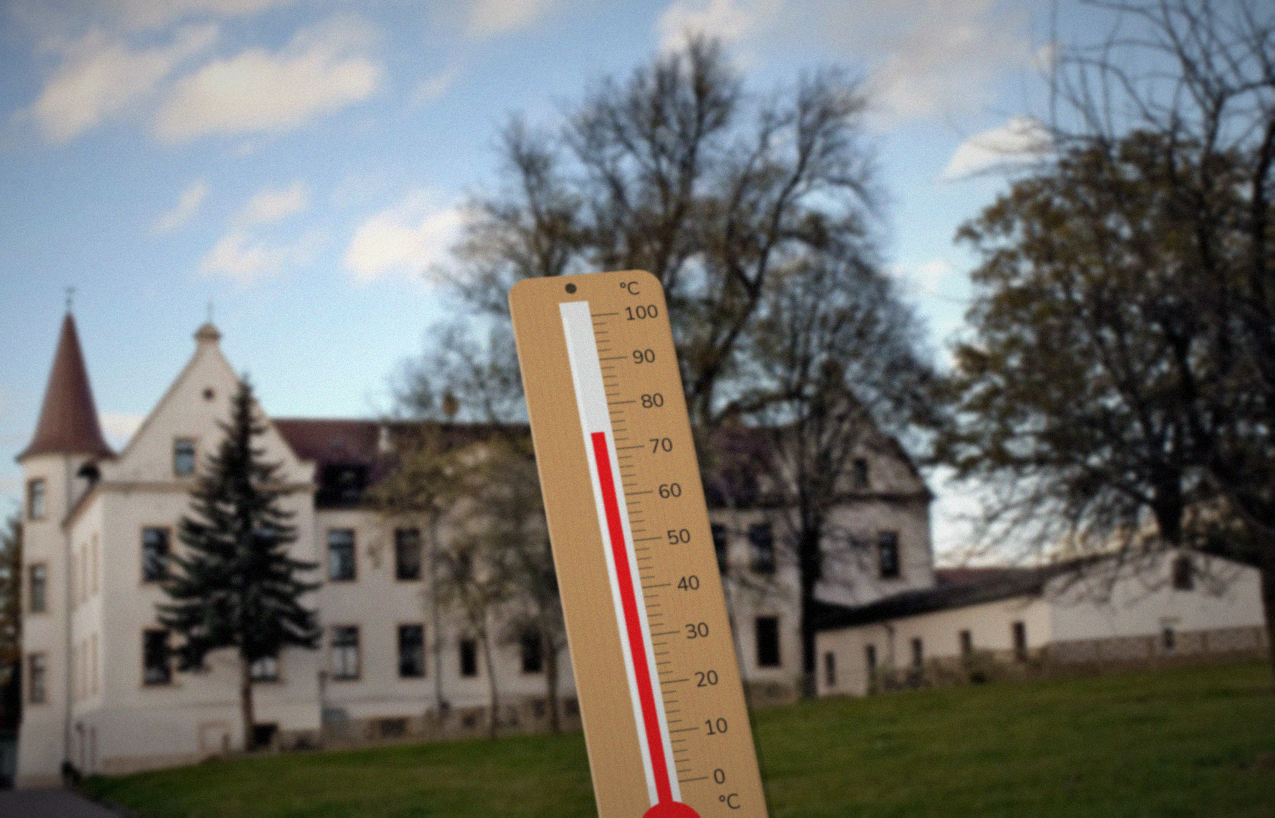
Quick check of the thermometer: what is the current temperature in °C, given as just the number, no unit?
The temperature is 74
